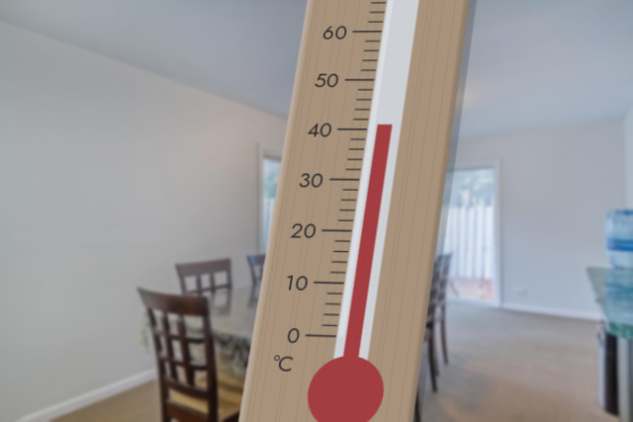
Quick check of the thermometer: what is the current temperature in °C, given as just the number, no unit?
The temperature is 41
